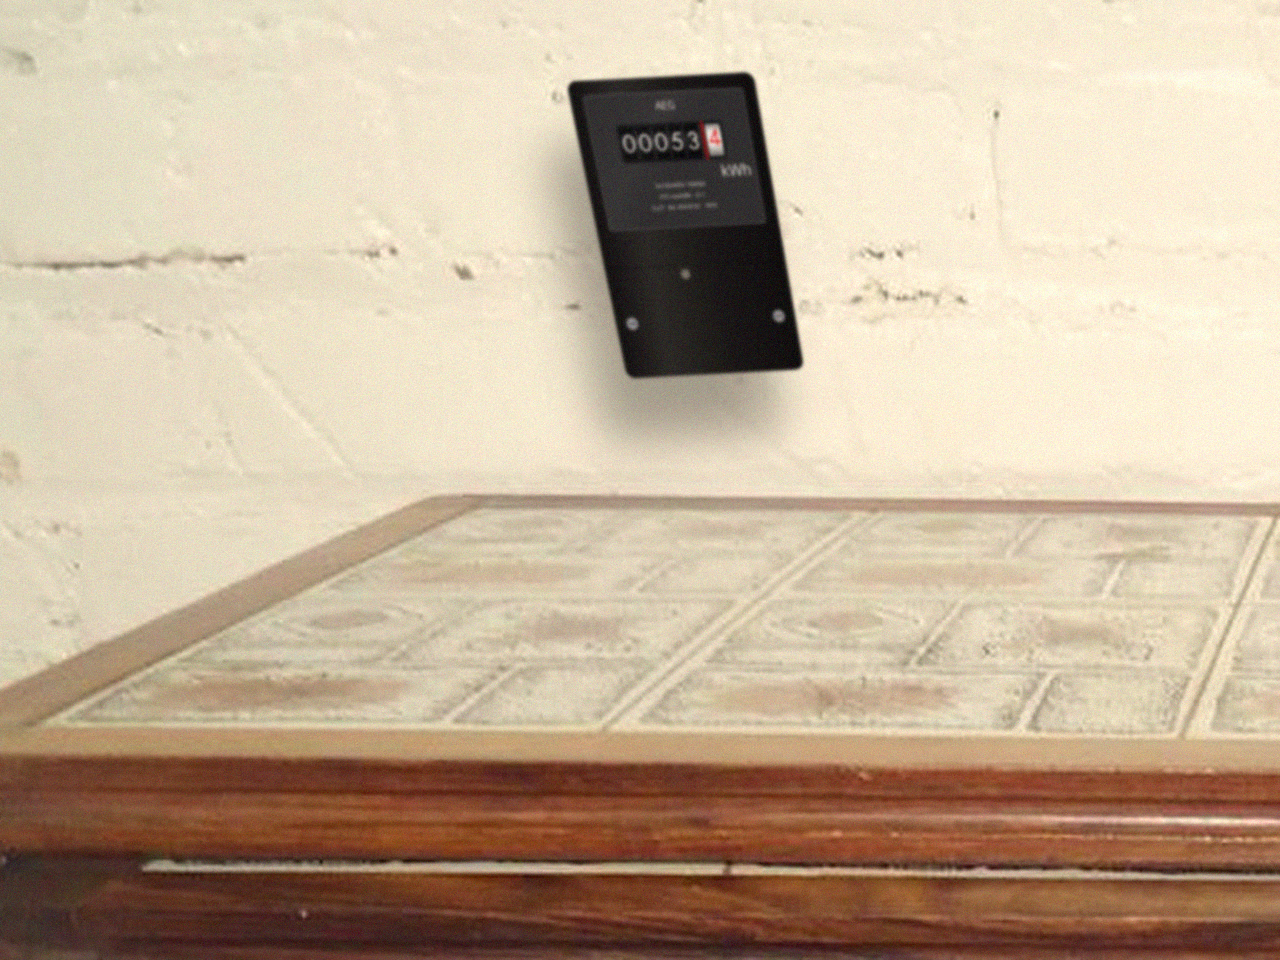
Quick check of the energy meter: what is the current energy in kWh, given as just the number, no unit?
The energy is 53.4
